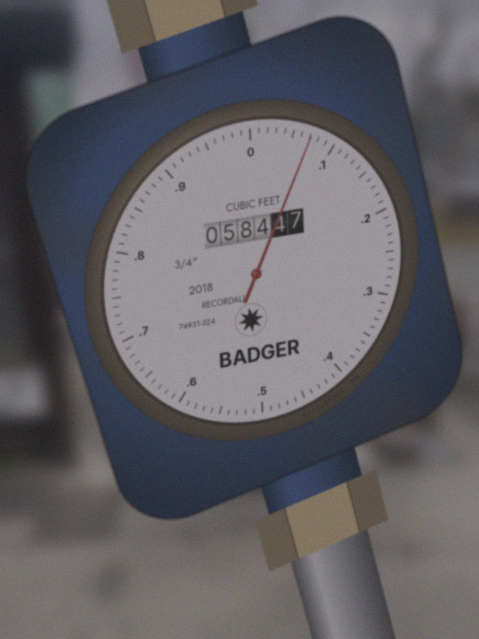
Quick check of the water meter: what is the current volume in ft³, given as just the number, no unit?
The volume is 58447.07
